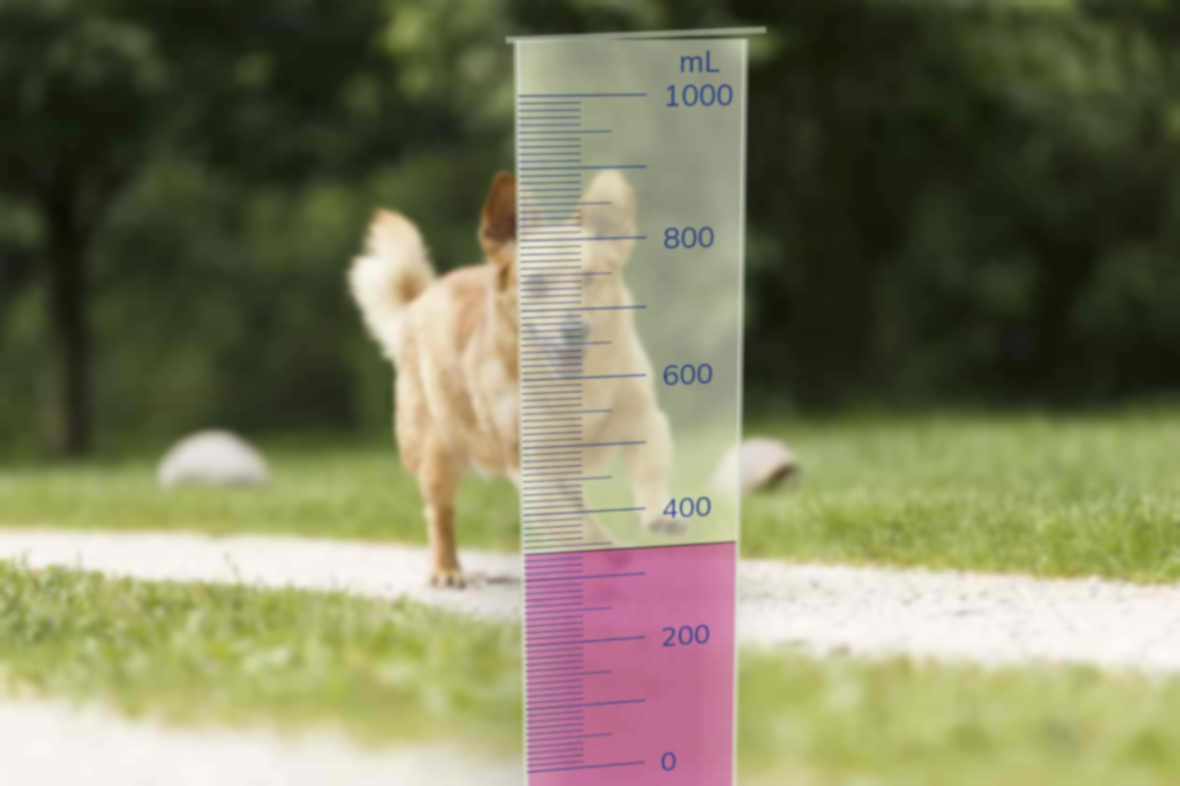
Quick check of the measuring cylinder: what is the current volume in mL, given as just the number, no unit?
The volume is 340
